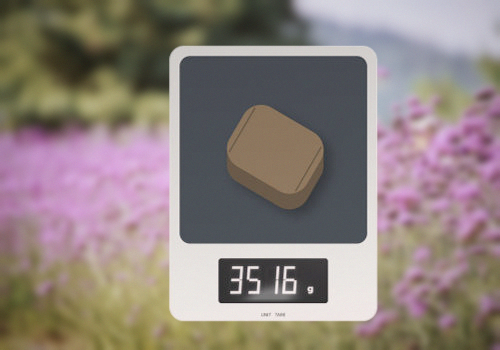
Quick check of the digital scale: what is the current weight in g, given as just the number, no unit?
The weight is 3516
